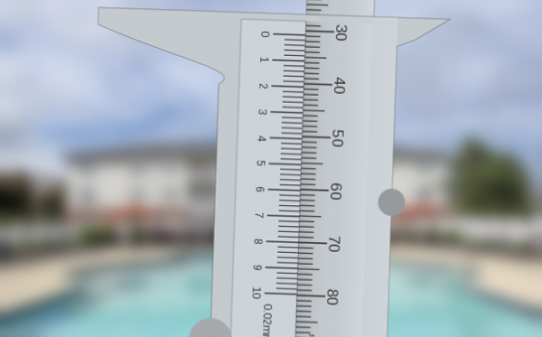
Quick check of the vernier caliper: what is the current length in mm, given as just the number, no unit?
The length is 30.8
